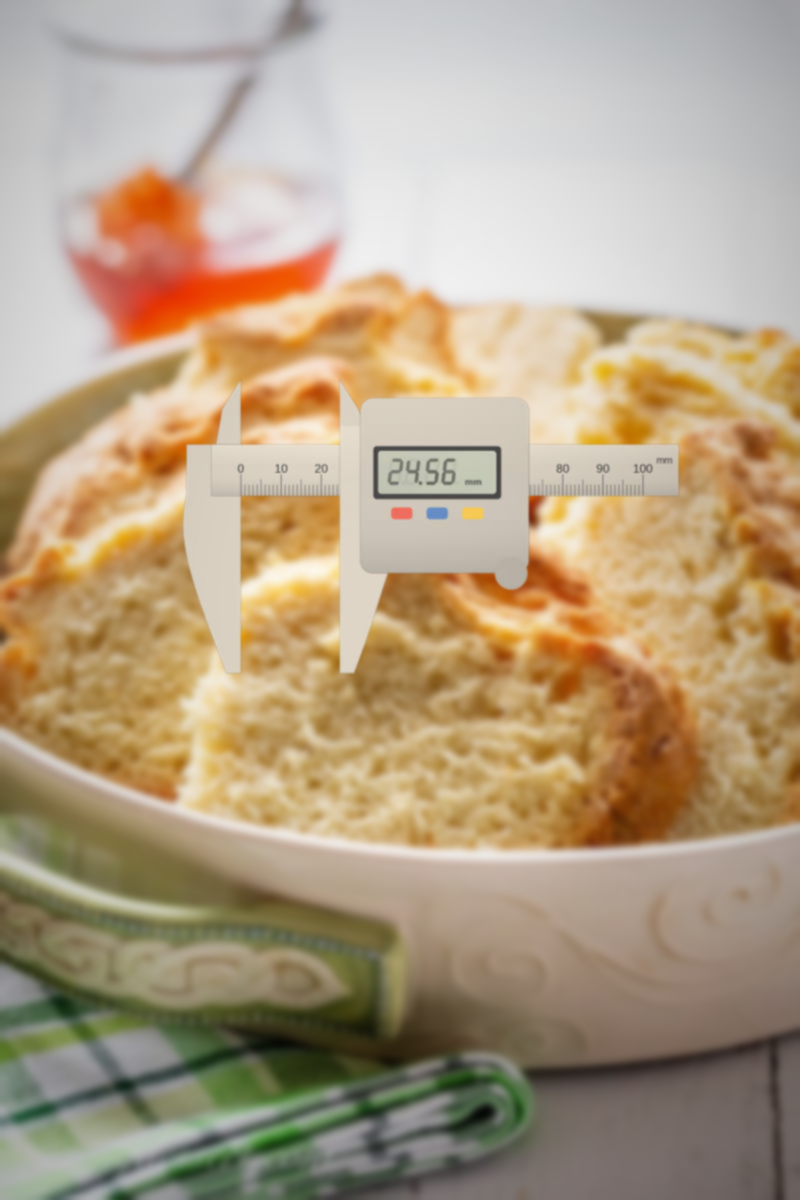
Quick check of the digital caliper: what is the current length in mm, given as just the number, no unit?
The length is 24.56
